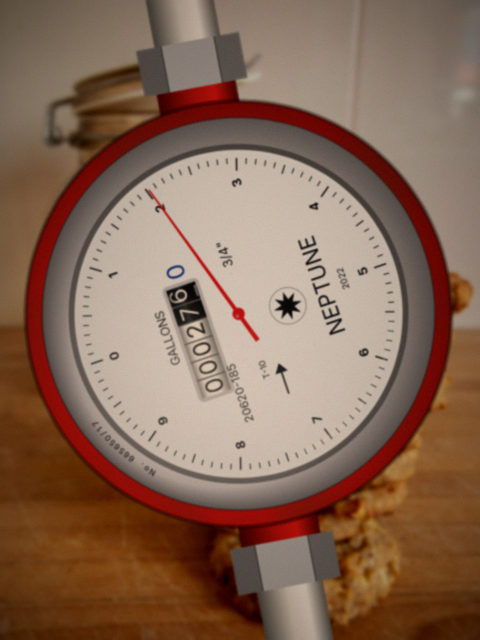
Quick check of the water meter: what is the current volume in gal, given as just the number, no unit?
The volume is 2762.0
